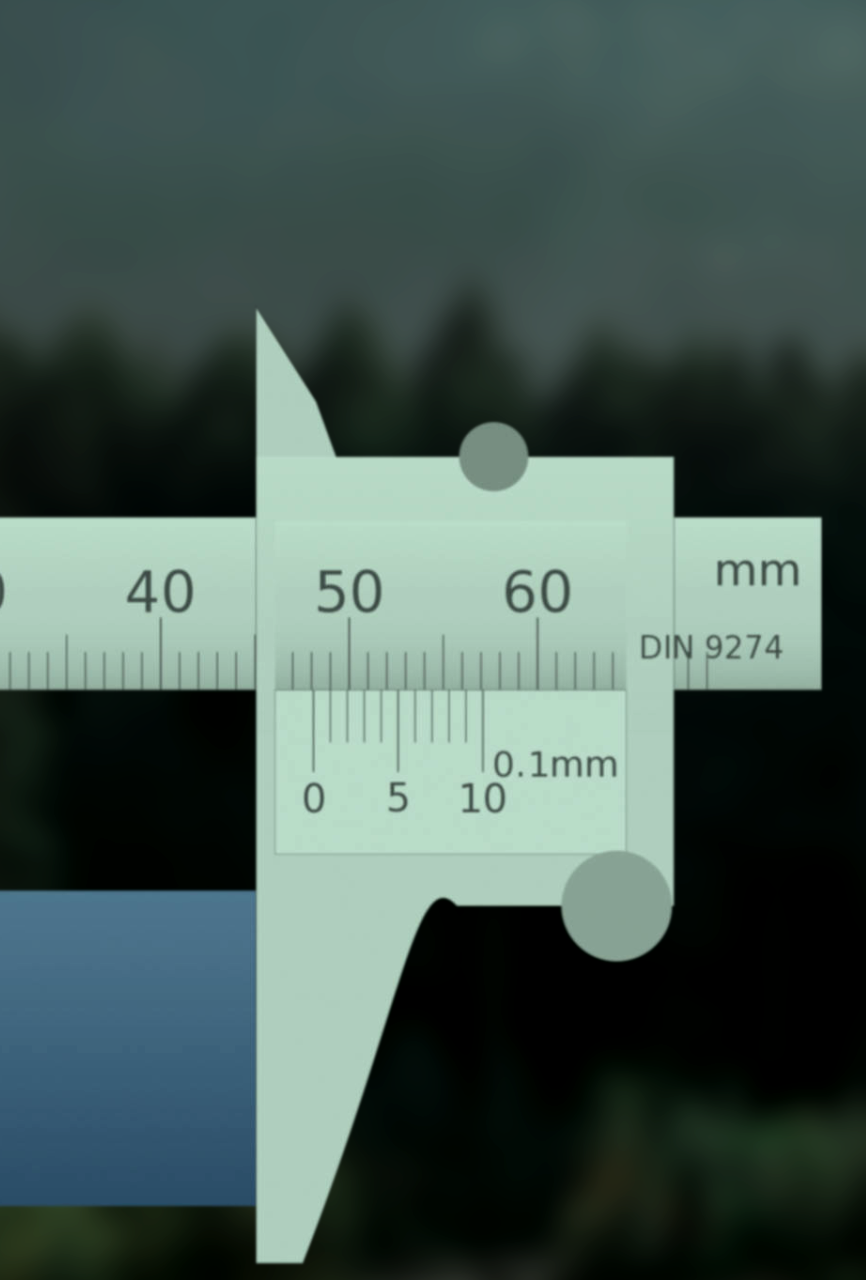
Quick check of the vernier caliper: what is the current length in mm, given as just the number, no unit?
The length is 48.1
